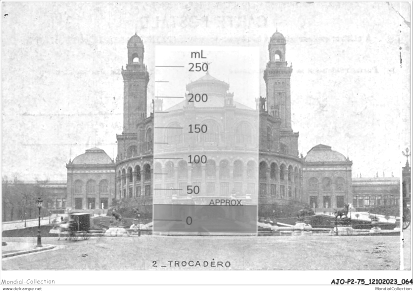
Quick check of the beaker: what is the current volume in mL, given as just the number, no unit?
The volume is 25
